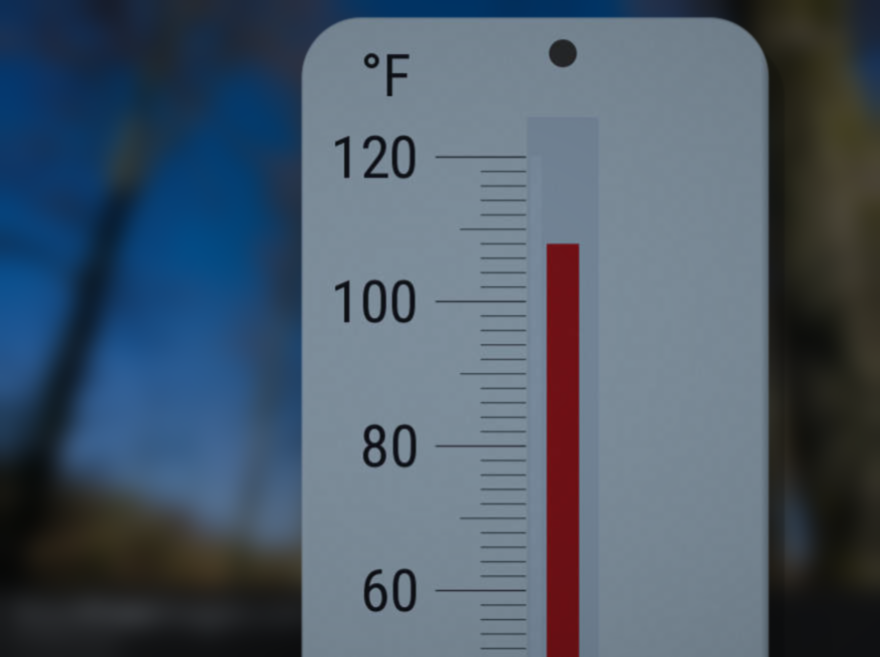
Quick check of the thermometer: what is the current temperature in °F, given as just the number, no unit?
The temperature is 108
